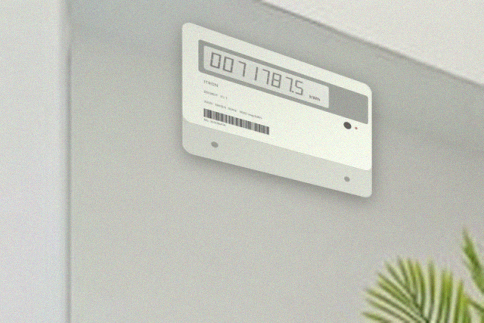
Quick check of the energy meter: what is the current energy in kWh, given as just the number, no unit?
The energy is 71787.5
